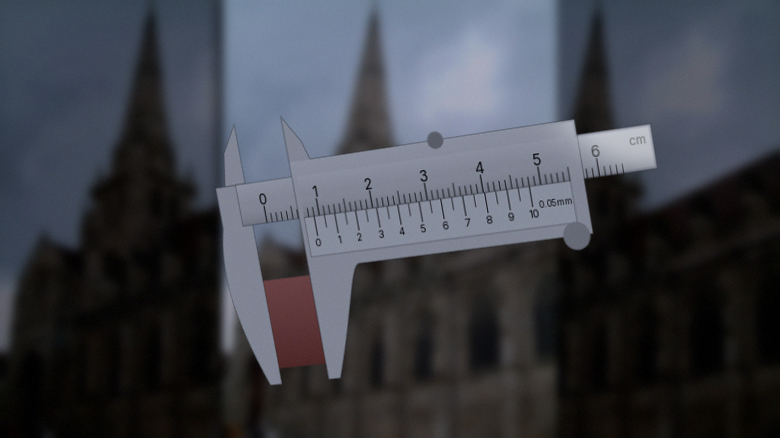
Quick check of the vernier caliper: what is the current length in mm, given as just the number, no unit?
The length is 9.0
